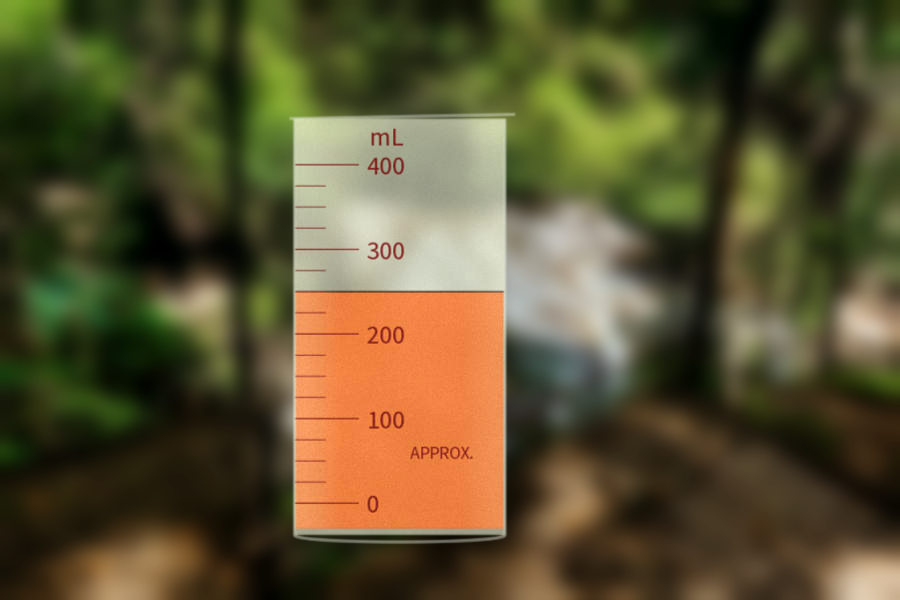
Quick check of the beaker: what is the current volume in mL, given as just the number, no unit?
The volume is 250
